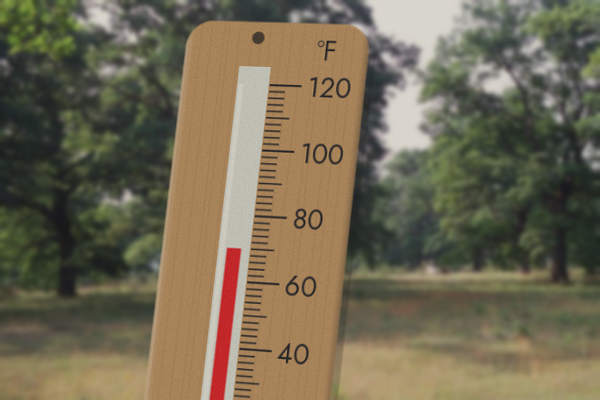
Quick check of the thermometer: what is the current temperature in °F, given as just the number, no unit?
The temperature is 70
